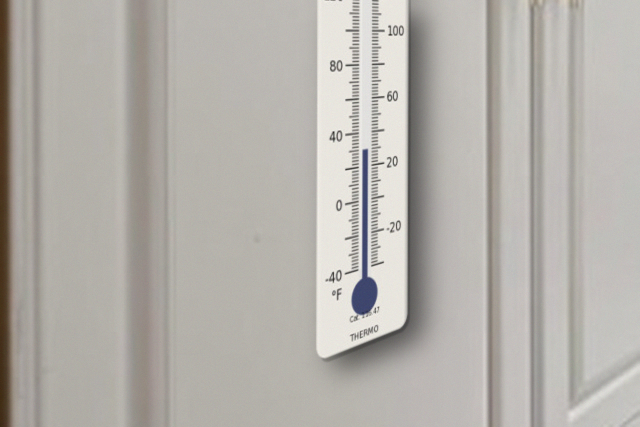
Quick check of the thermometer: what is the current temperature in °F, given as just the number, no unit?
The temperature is 30
